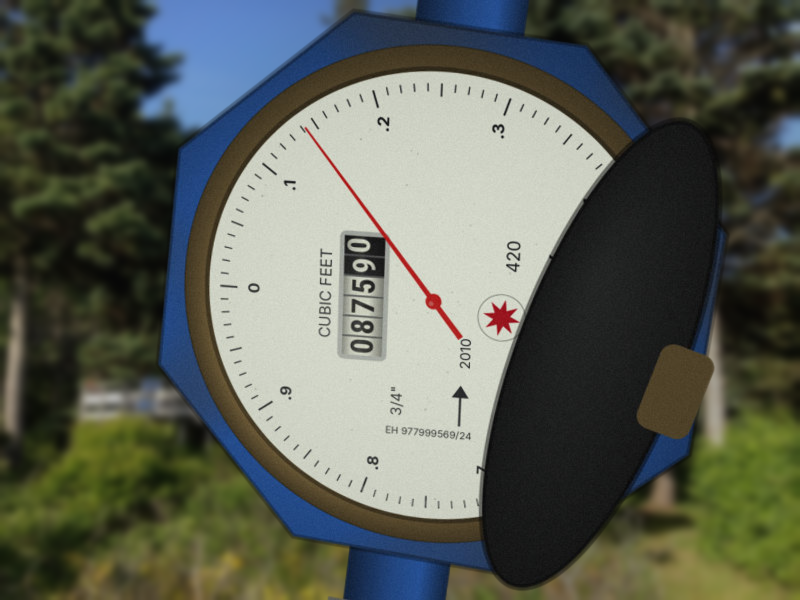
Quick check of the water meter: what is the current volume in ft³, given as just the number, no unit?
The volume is 87590.14
